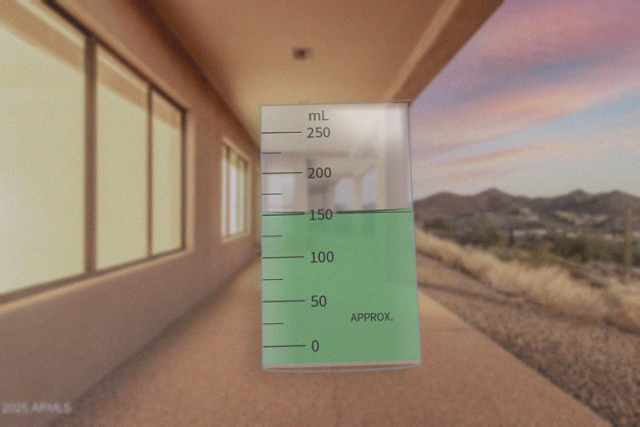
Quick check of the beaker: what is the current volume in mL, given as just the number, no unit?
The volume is 150
